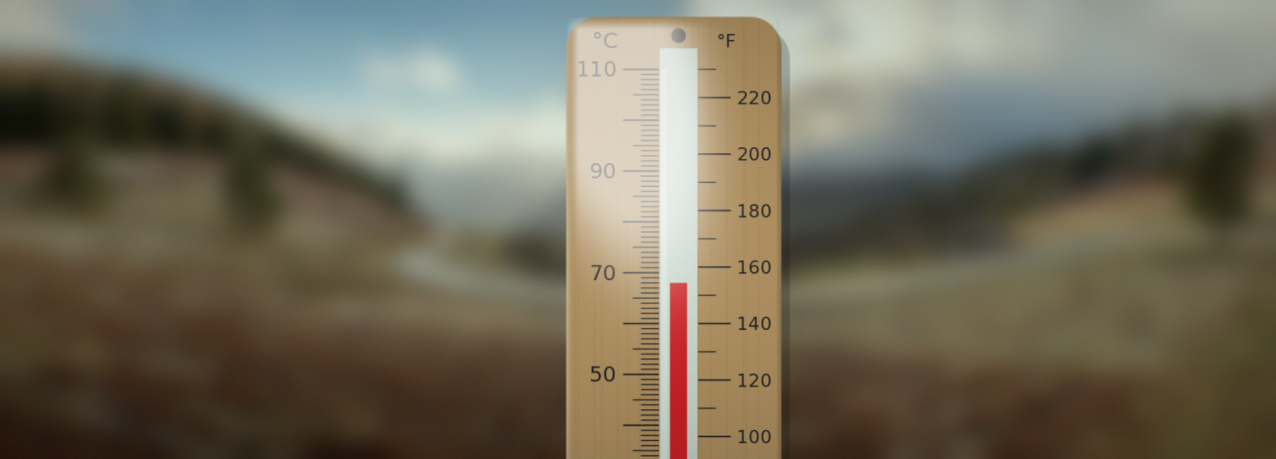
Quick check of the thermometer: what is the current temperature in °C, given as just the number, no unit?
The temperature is 68
